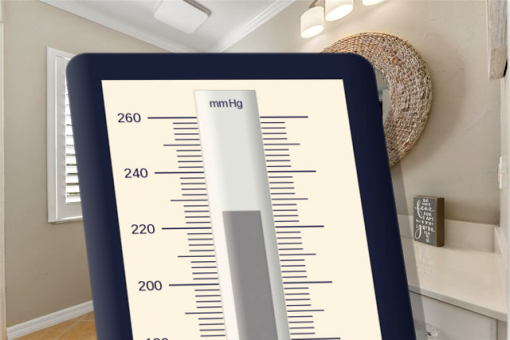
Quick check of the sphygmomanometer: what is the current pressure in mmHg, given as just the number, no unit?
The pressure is 226
